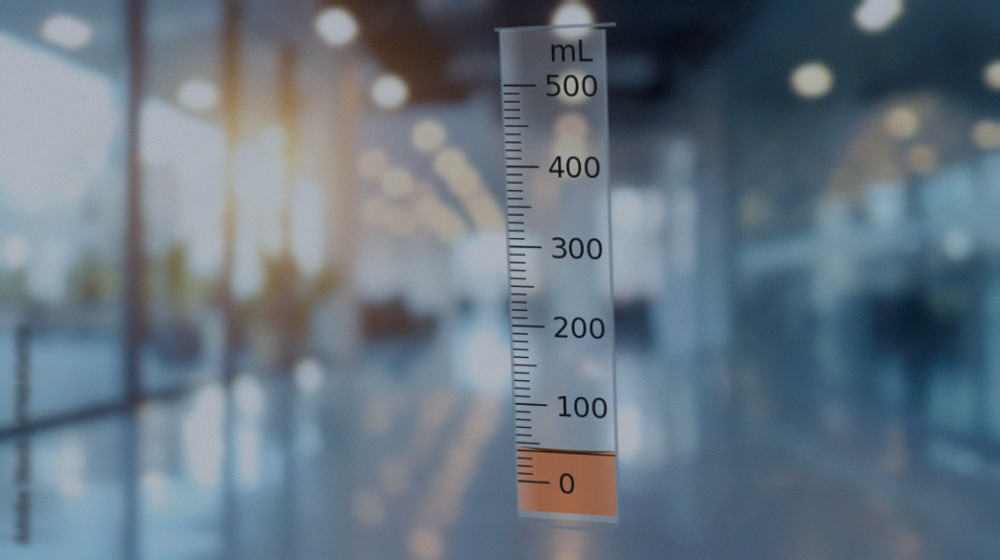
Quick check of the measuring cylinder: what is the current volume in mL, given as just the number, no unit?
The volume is 40
